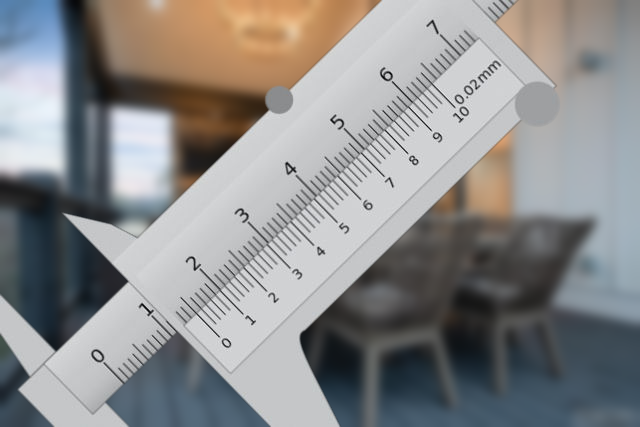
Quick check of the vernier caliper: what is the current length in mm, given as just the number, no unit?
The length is 15.0
